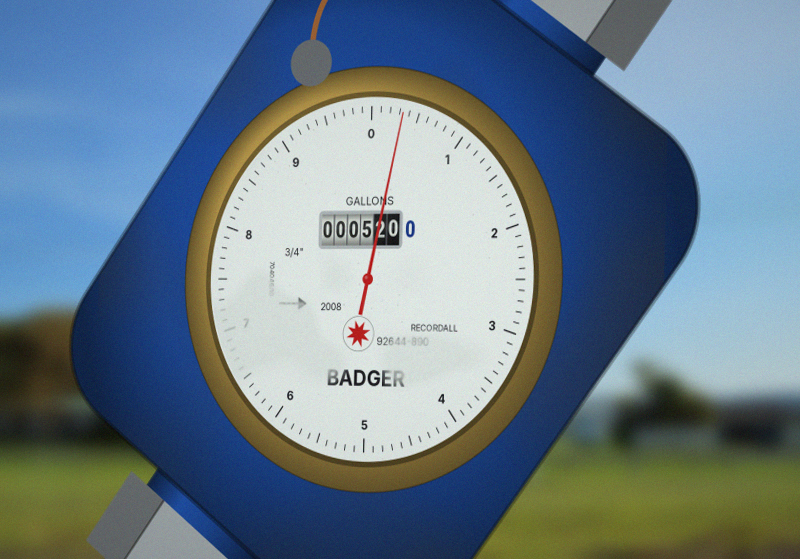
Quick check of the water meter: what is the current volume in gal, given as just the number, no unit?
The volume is 5200.3
